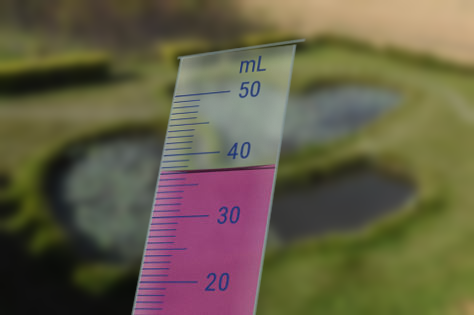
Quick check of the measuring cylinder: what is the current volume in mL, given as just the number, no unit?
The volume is 37
